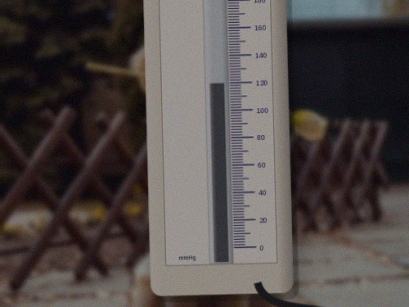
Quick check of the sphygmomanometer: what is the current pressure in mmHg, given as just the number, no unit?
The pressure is 120
